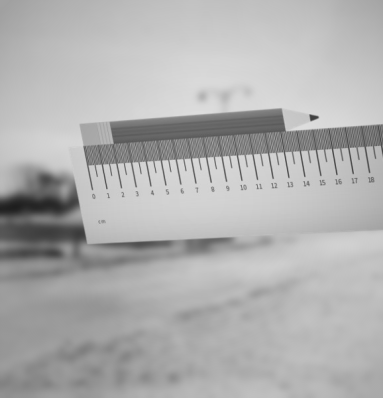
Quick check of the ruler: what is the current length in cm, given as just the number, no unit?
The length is 15.5
